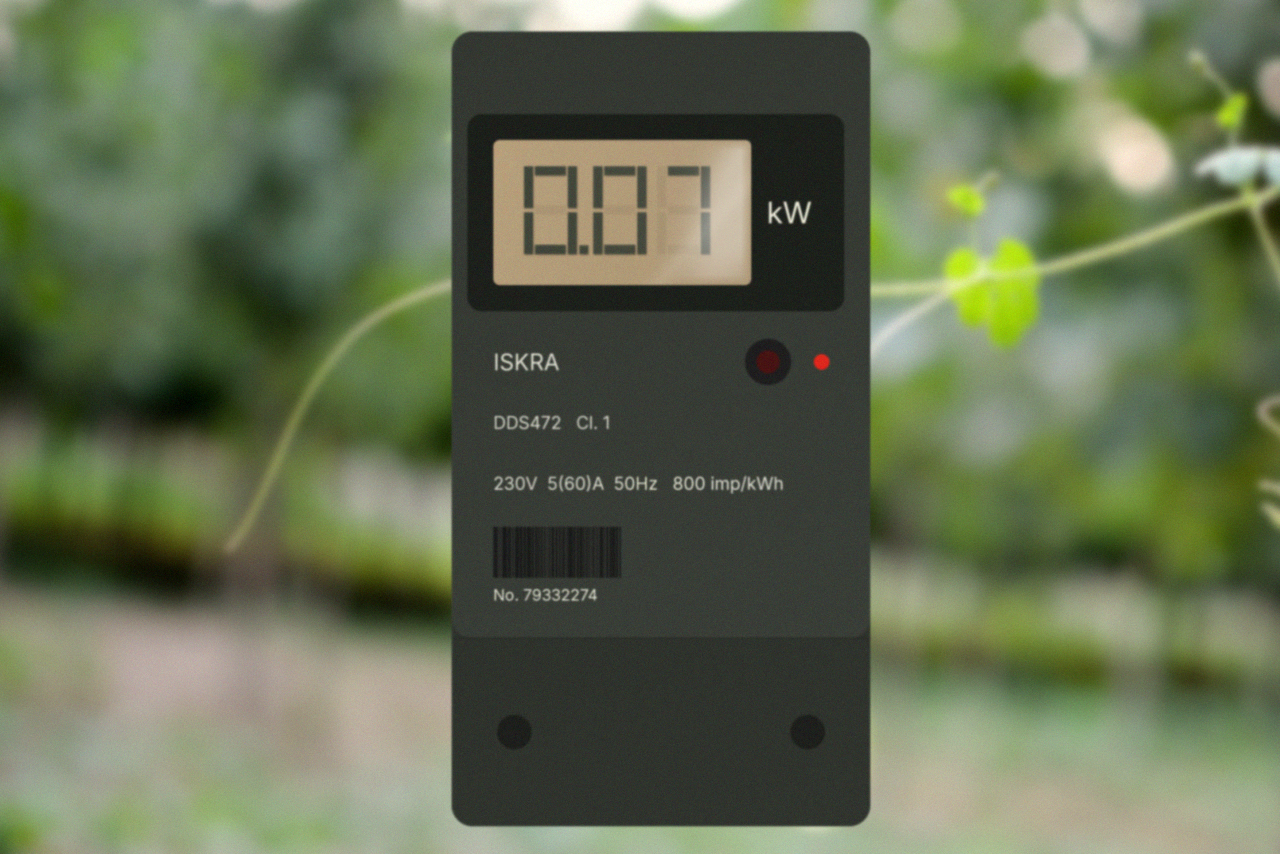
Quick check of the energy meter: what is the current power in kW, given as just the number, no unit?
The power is 0.07
